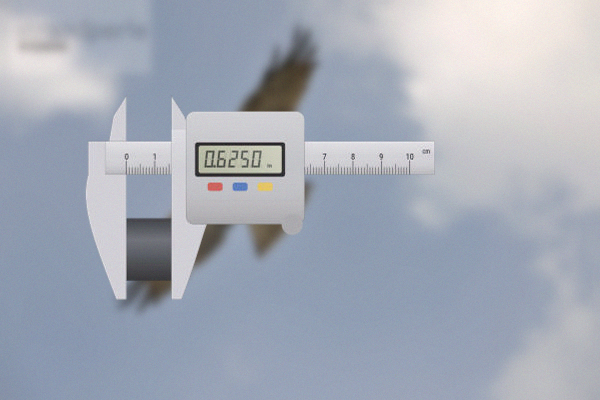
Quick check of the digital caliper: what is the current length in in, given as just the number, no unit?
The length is 0.6250
